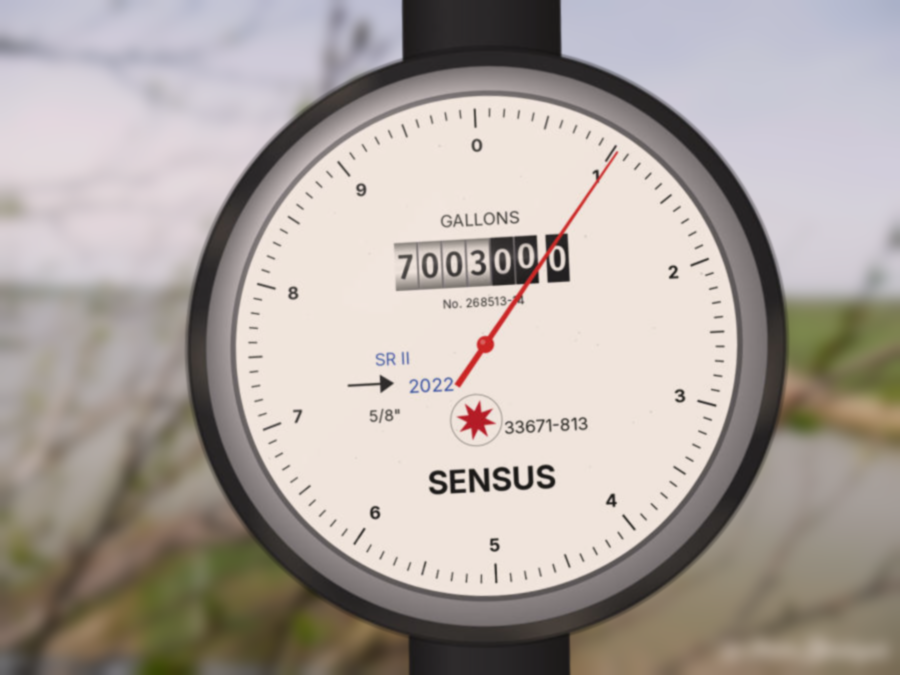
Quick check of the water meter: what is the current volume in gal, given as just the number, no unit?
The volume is 7003001.0
